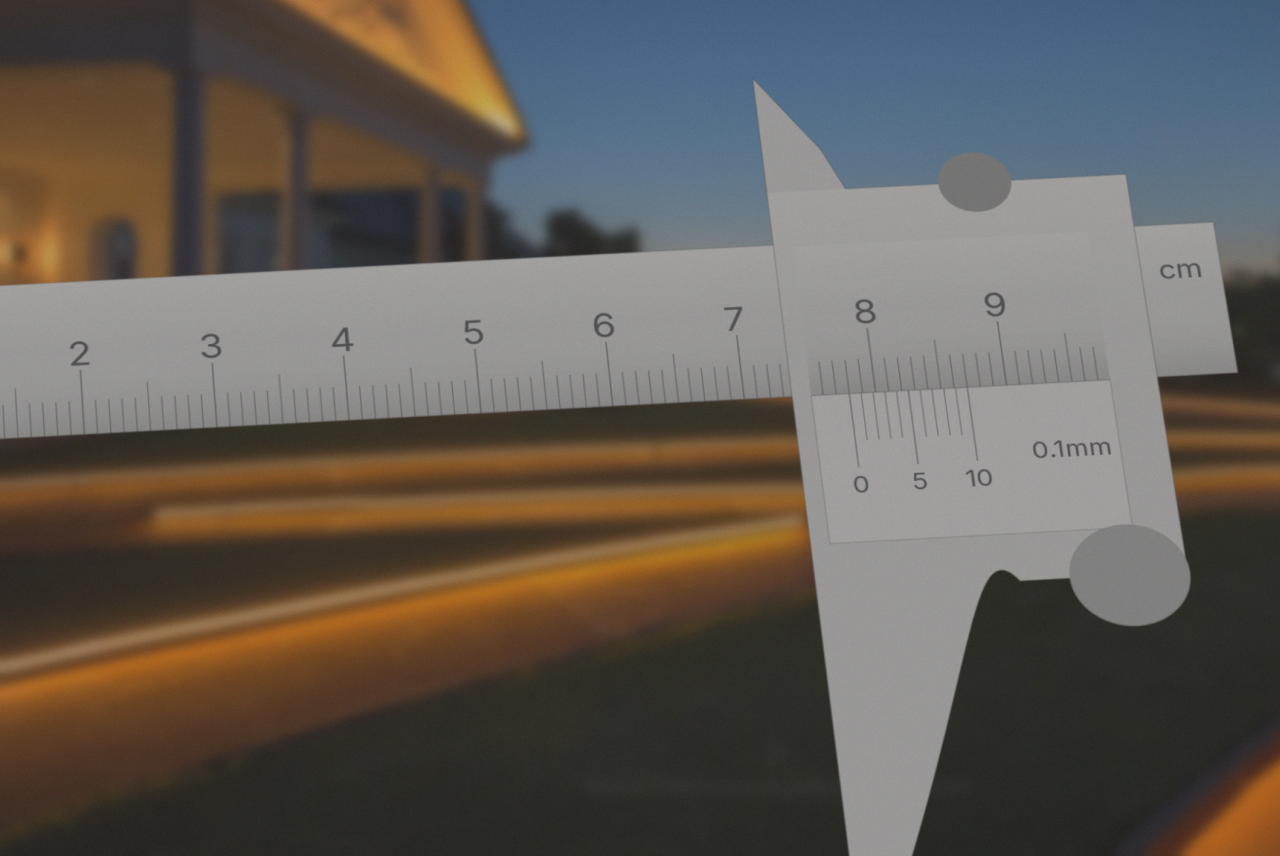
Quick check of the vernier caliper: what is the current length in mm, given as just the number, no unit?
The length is 78.0
